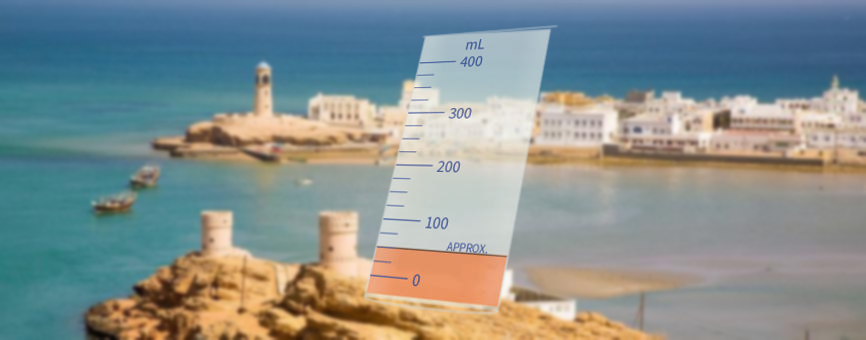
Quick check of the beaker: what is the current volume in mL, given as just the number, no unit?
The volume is 50
